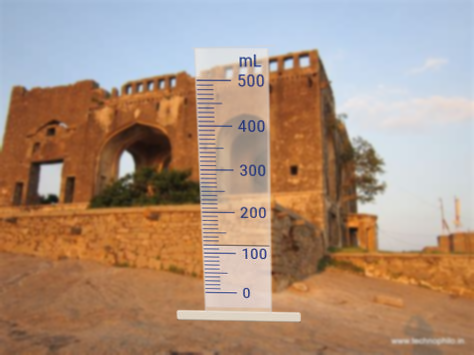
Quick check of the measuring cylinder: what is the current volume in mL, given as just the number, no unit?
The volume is 120
